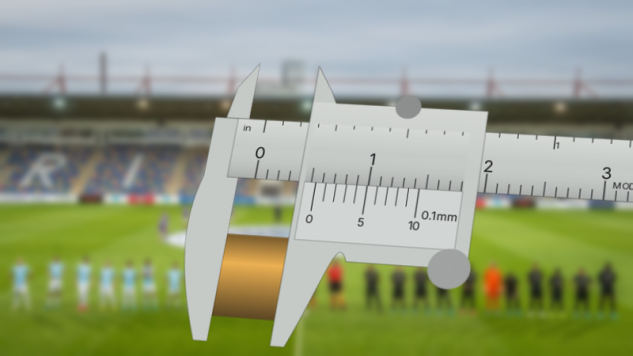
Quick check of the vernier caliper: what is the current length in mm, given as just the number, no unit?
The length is 5.4
